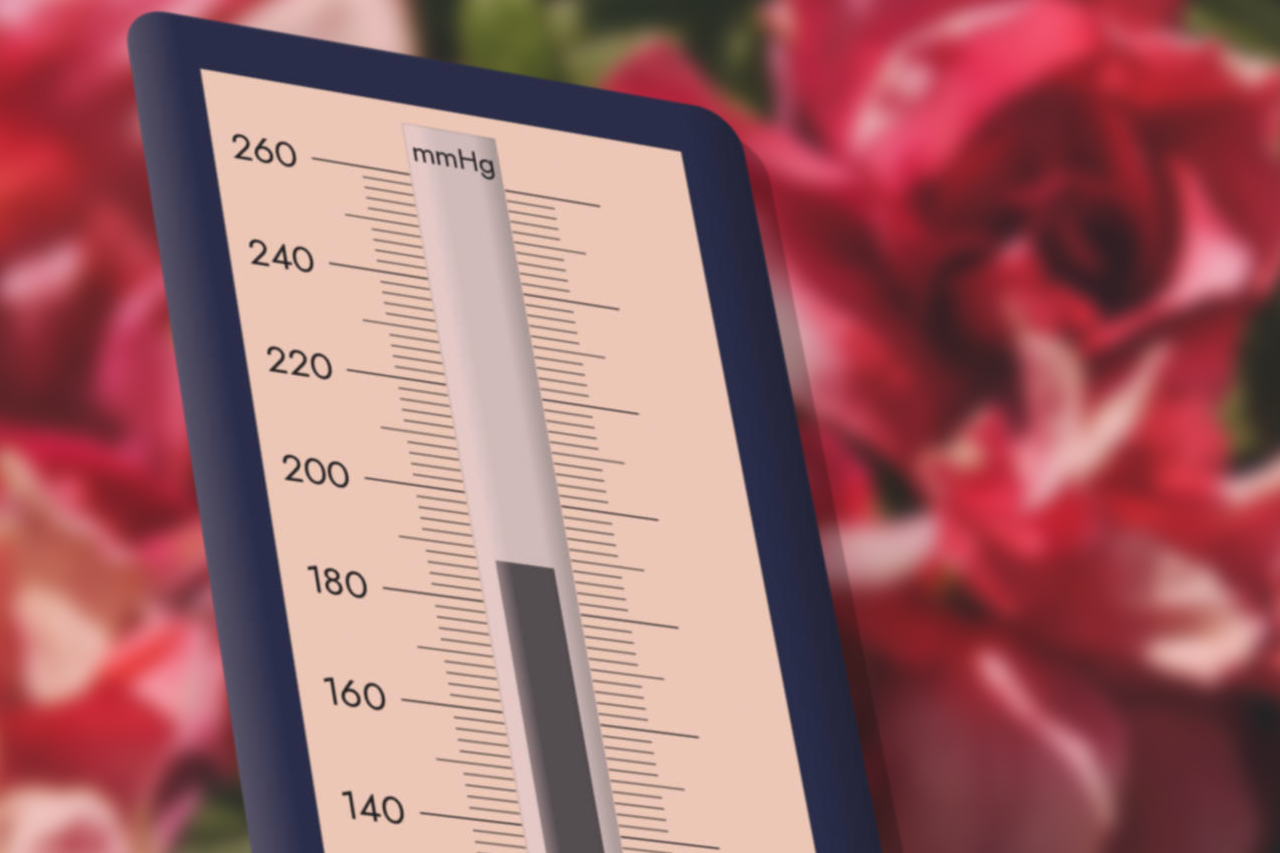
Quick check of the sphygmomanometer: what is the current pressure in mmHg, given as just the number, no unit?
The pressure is 188
